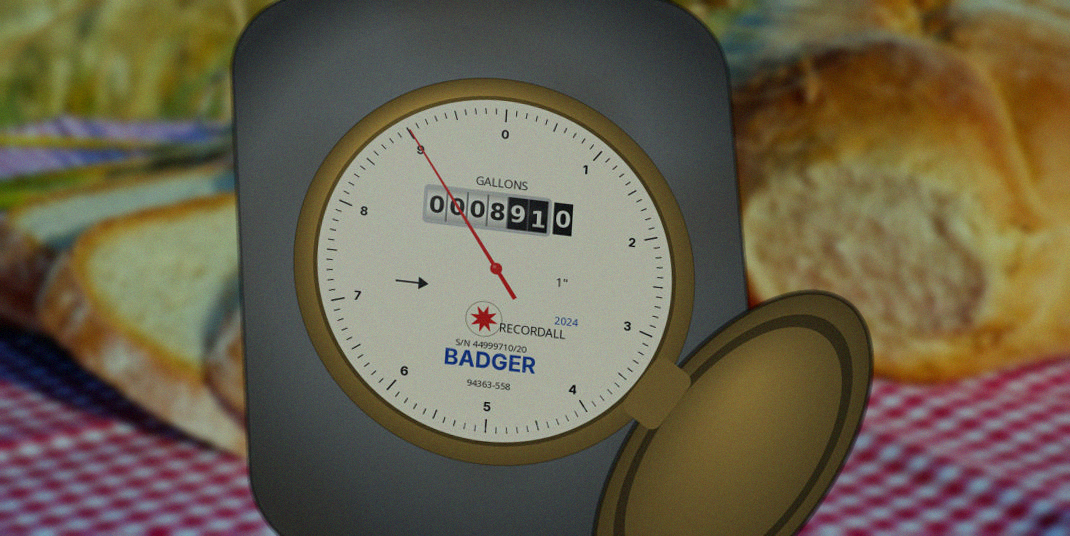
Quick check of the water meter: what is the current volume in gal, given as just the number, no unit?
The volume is 8909.0
